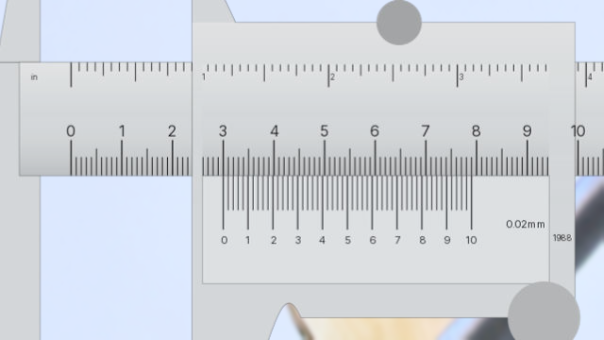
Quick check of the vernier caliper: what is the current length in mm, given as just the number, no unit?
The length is 30.0
